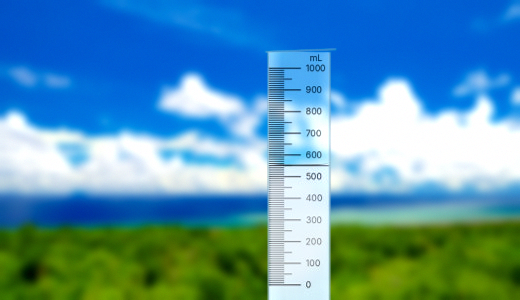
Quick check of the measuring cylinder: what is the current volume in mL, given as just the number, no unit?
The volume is 550
